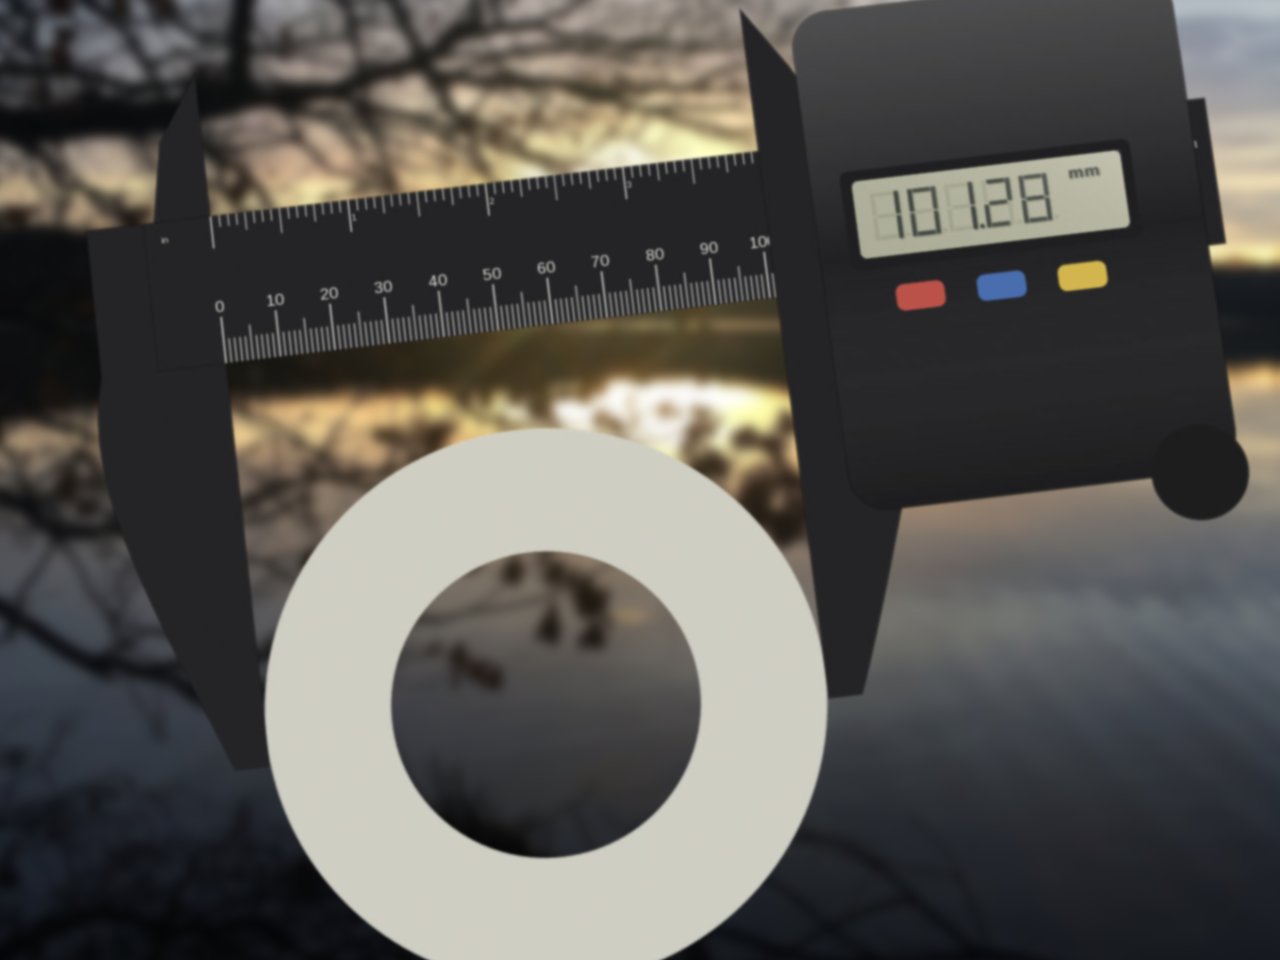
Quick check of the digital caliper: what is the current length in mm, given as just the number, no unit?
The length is 101.28
